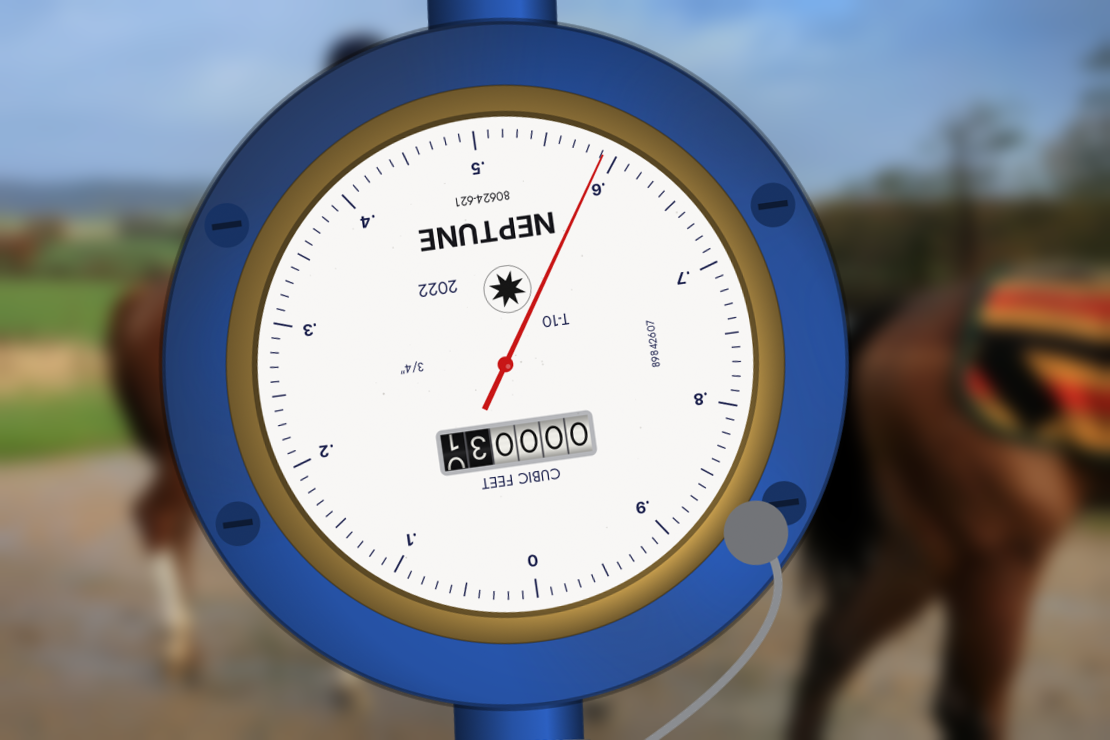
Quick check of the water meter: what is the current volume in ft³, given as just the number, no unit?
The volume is 30.59
